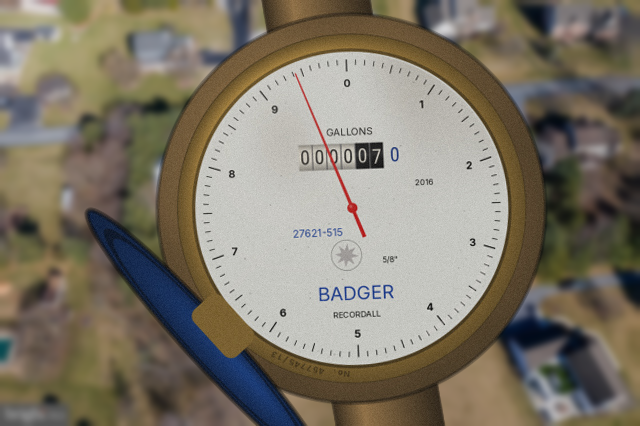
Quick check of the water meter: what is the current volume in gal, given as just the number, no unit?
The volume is 69.4
